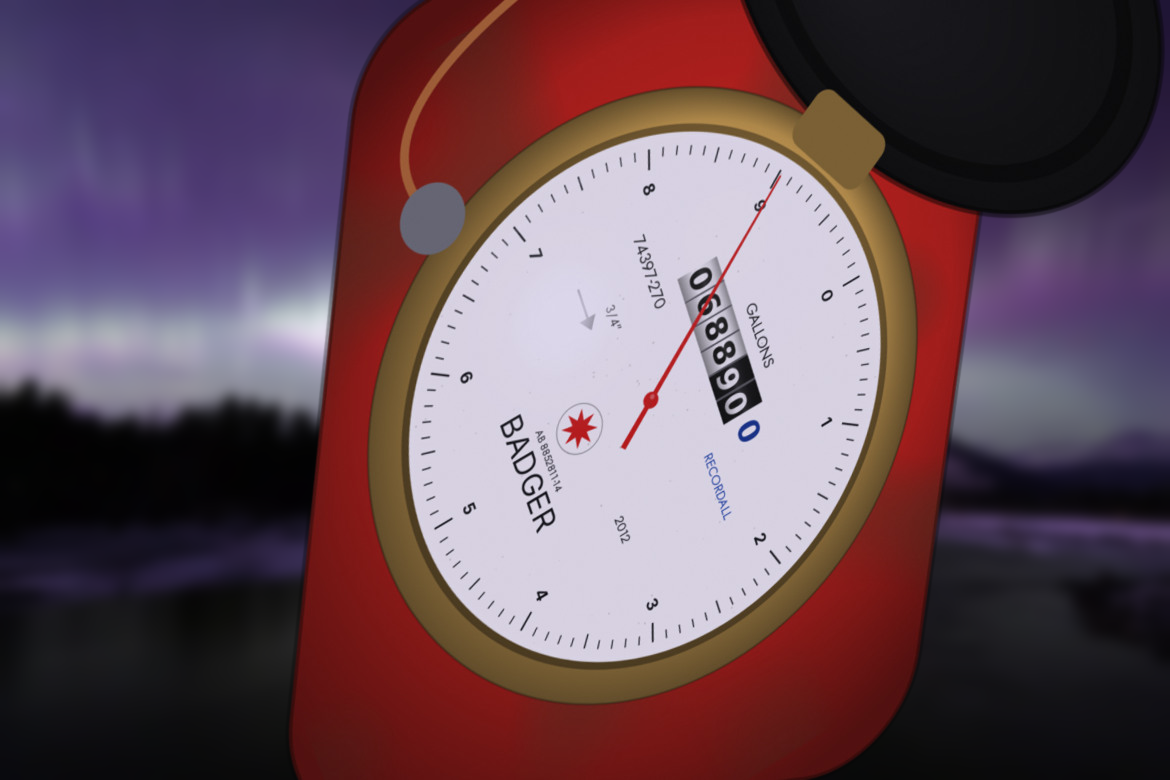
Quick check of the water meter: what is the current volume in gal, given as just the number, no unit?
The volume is 688899.0
